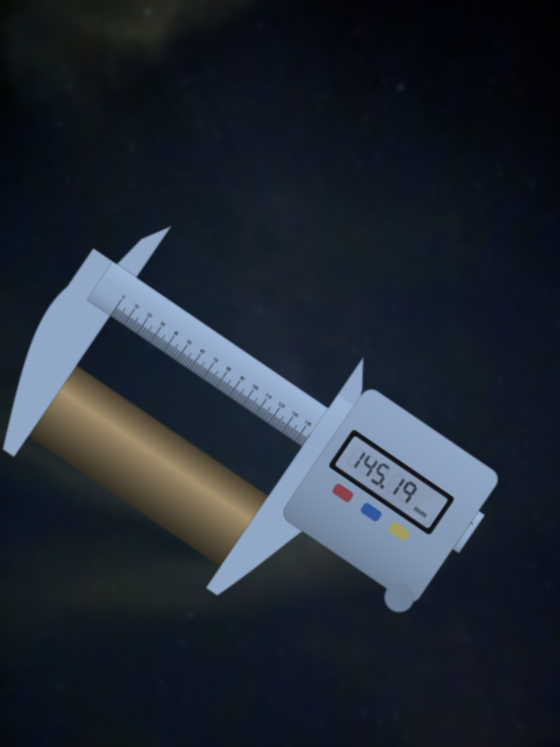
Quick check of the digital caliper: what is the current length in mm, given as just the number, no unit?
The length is 145.19
